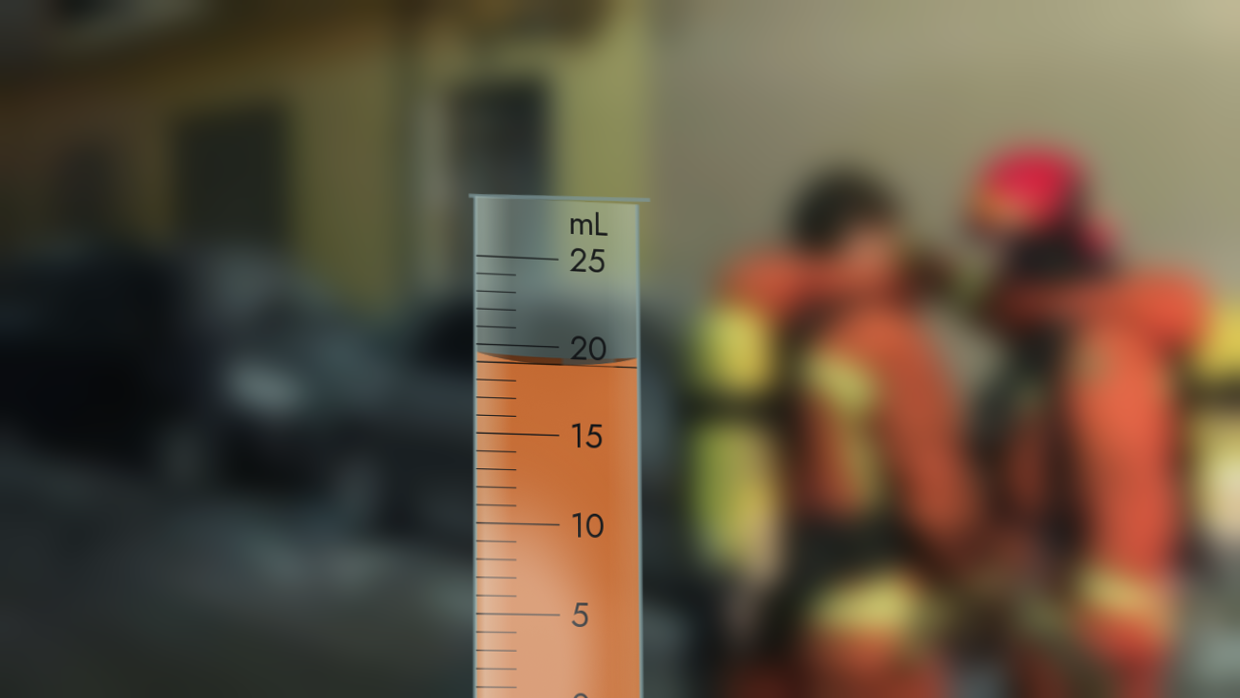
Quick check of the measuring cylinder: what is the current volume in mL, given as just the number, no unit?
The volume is 19
